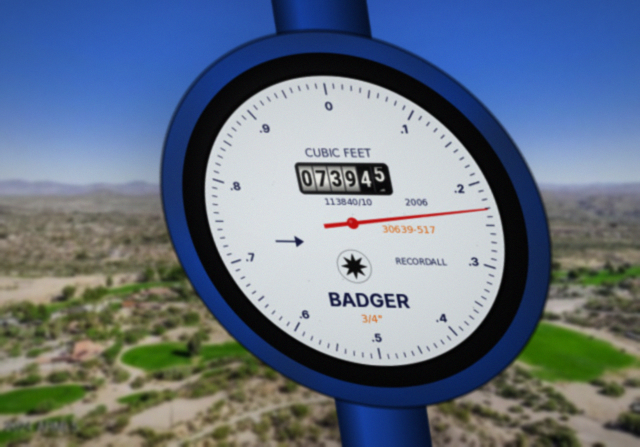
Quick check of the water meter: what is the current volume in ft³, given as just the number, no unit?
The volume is 73945.23
